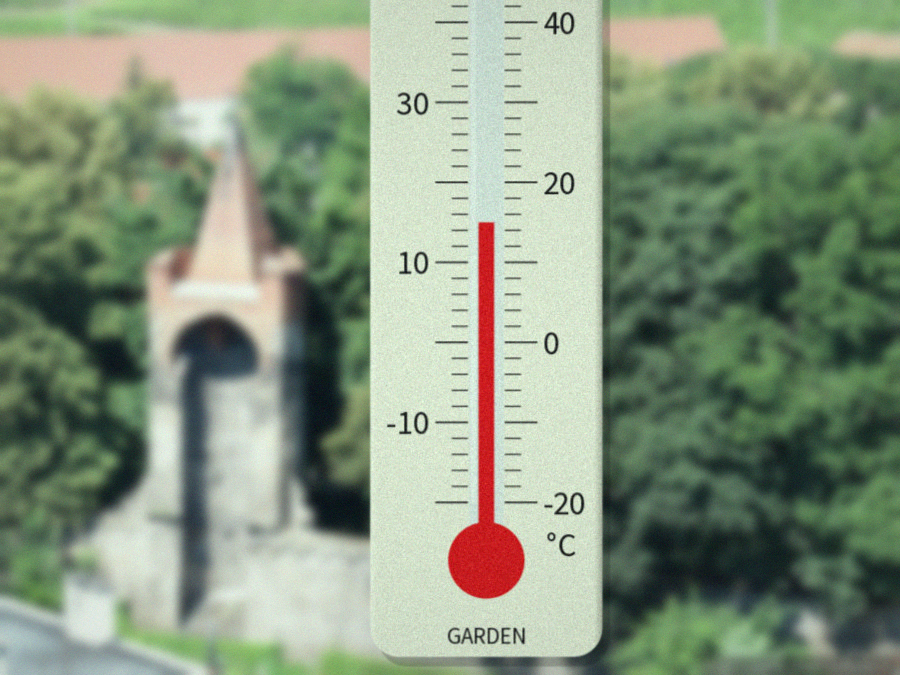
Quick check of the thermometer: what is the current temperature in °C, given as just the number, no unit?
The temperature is 15
